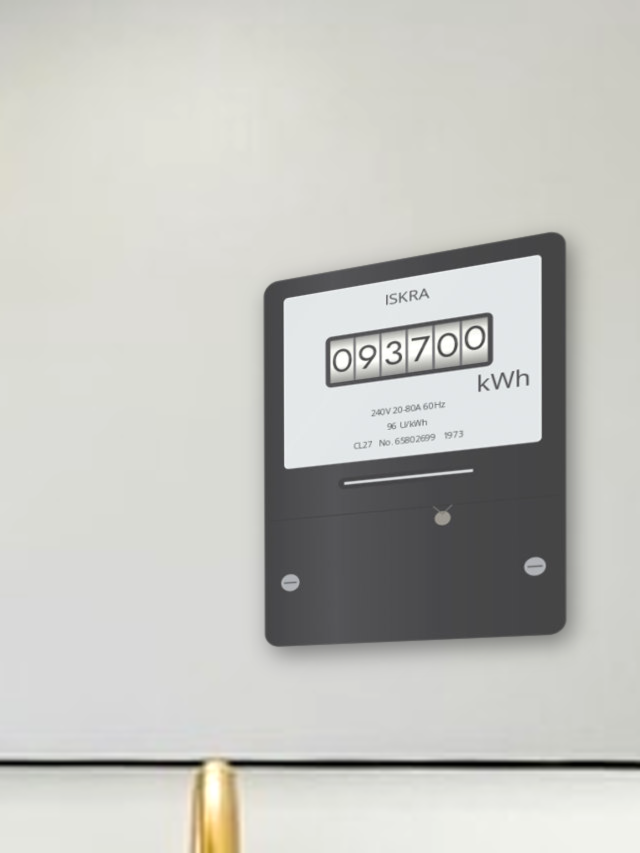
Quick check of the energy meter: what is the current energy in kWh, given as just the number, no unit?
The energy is 93700
